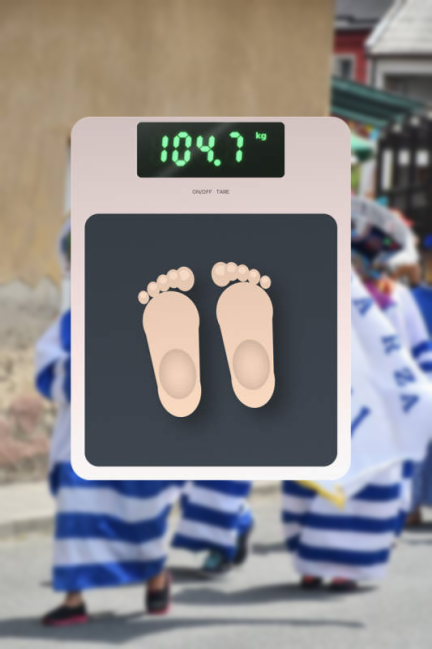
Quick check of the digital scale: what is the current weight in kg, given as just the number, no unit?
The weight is 104.7
